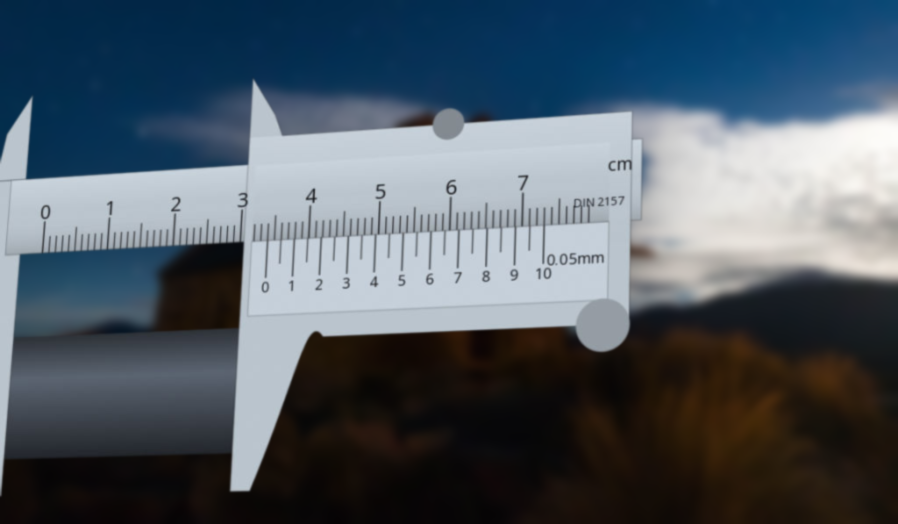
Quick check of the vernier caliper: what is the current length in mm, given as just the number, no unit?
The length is 34.0
